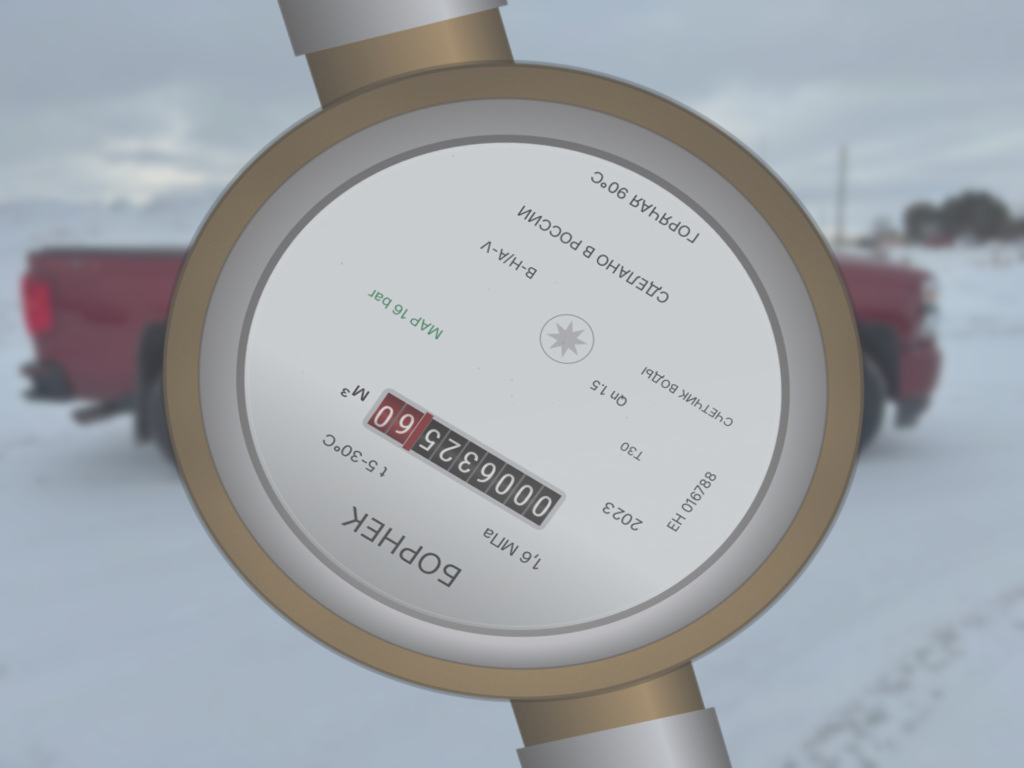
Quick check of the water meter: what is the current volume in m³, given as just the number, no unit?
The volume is 6325.60
